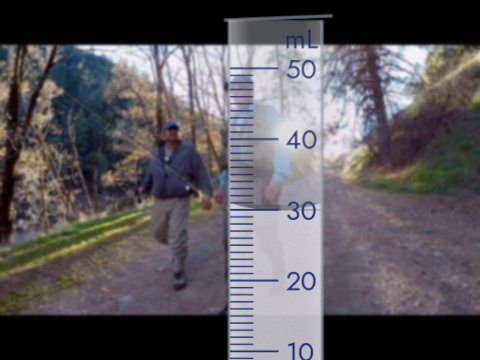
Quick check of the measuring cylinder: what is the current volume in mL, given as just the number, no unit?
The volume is 30
